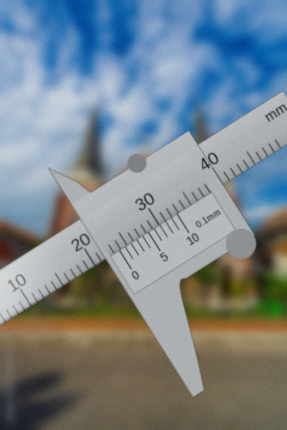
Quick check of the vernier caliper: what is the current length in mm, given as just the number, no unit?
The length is 23.8
